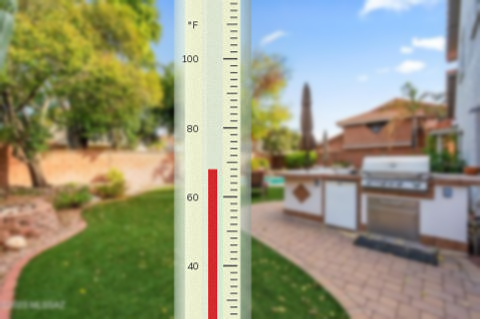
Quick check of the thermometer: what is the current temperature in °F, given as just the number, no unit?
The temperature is 68
